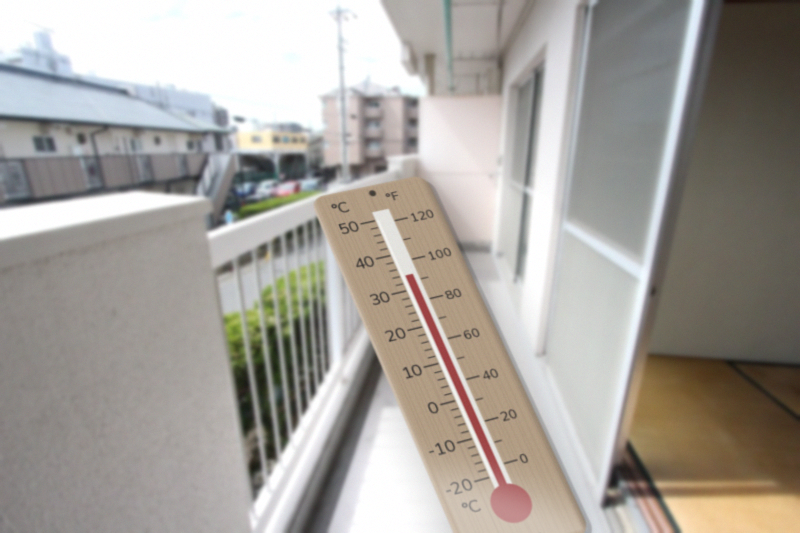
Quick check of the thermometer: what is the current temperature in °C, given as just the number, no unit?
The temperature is 34
